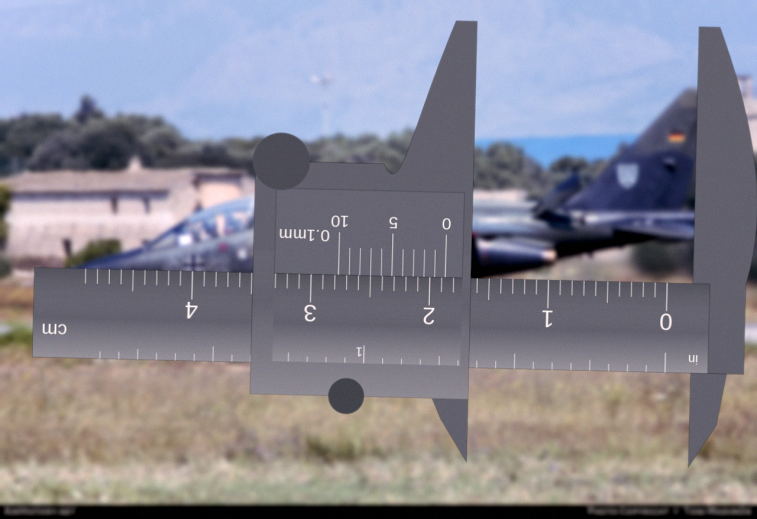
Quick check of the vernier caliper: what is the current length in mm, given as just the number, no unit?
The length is 18.7
